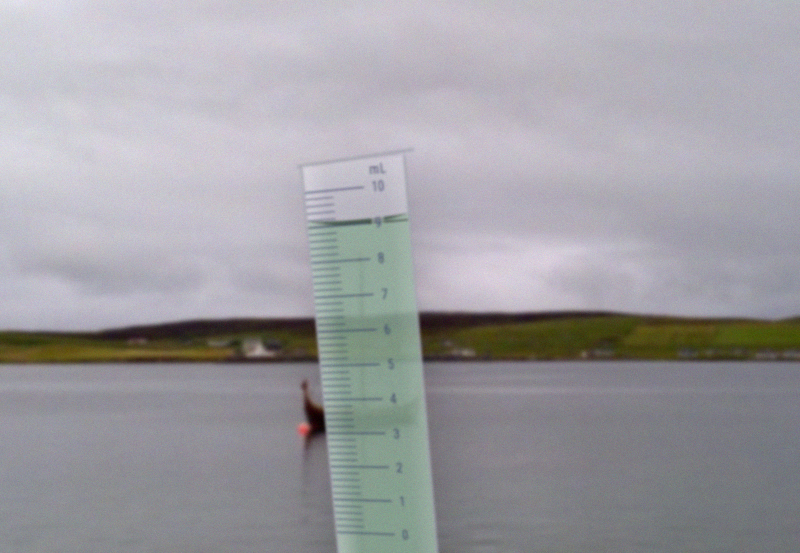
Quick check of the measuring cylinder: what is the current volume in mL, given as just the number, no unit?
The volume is 9
